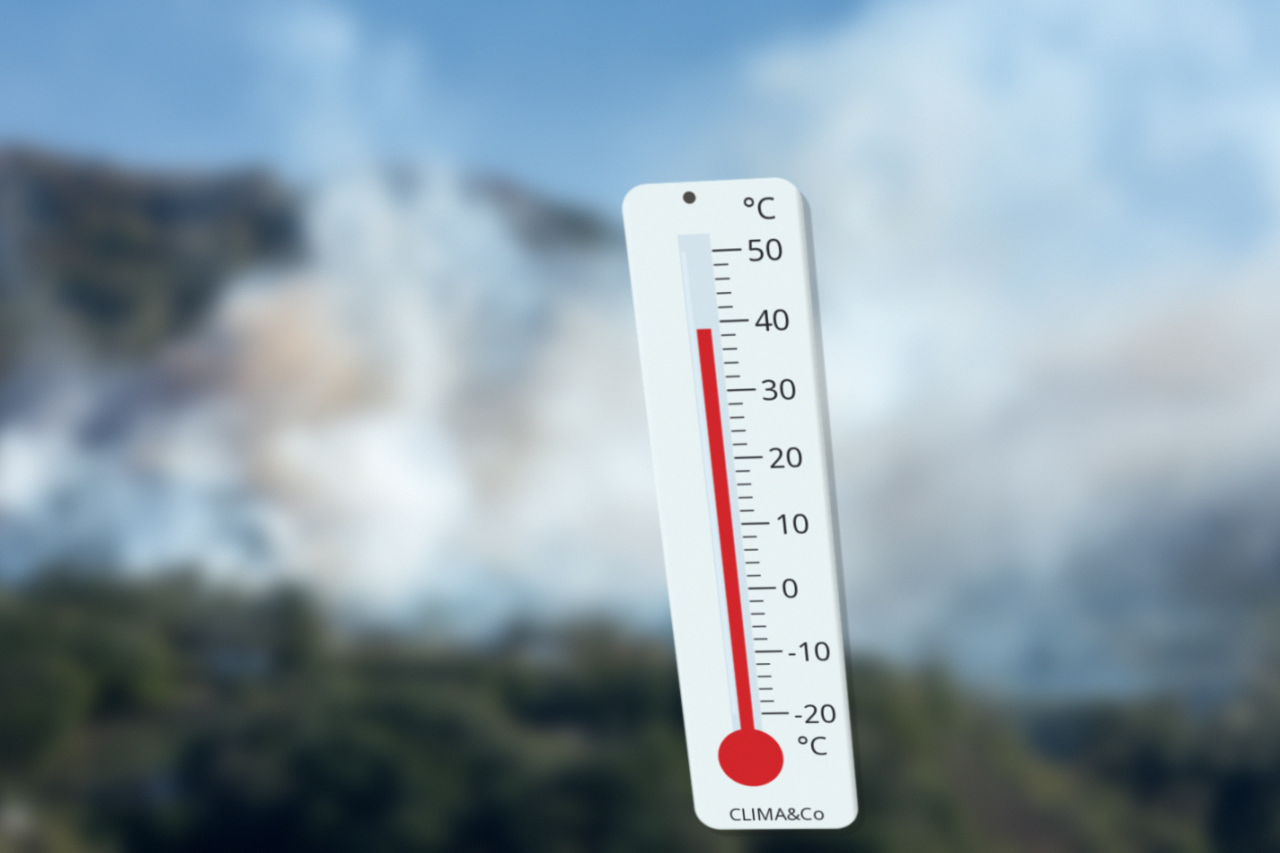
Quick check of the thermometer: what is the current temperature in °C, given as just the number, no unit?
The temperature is 39
